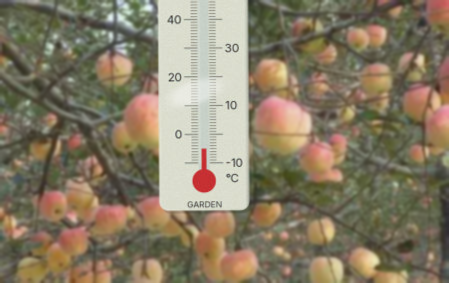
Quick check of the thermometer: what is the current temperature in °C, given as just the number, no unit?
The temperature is -5
